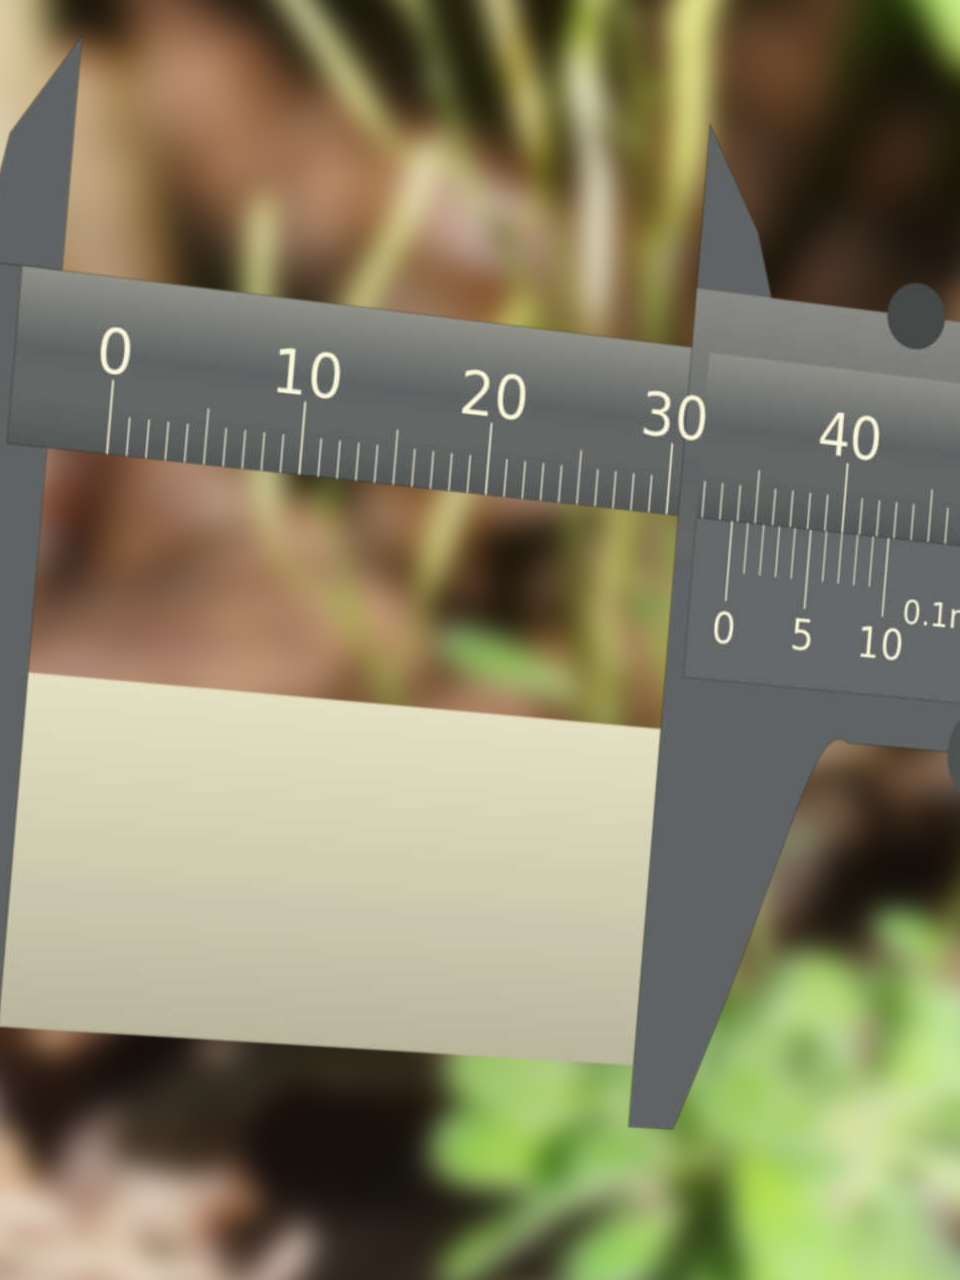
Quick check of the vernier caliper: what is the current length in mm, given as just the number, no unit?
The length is 33.7
